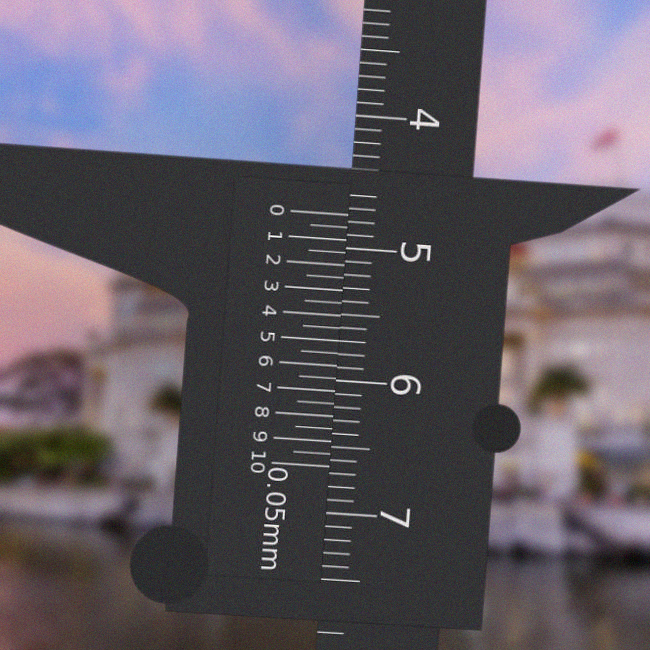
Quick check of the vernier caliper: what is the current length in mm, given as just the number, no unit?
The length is 47.5
